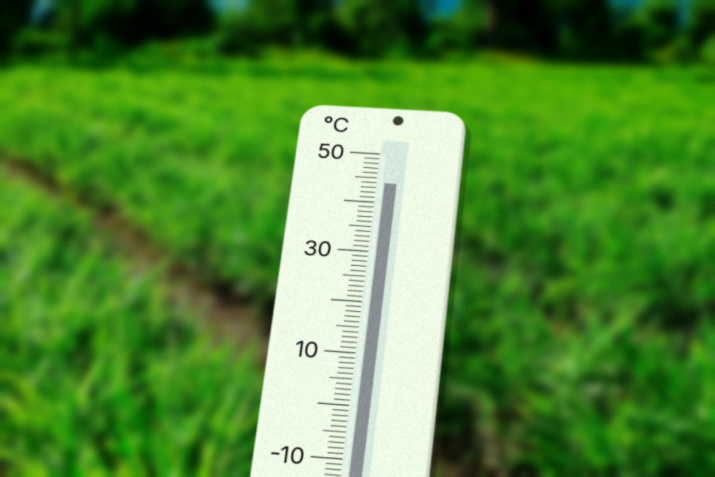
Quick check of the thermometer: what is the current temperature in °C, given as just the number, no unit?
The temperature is 44
